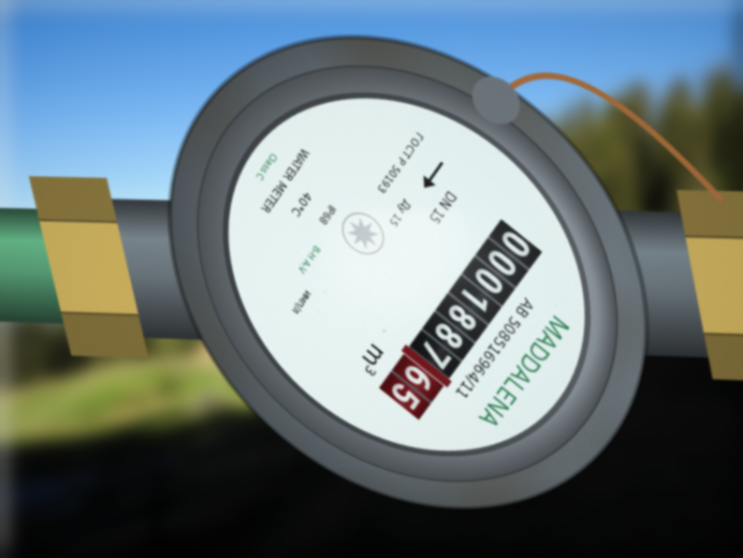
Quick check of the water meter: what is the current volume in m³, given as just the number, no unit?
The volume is 1887.65
